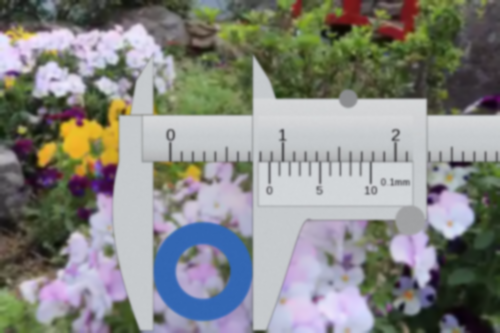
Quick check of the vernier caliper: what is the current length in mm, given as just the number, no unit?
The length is 8.8
